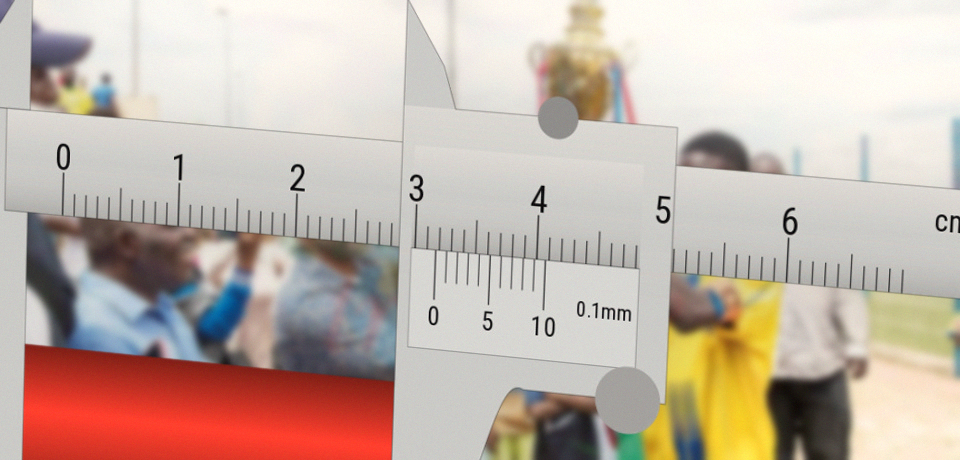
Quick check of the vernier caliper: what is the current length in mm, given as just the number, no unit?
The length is 31.7
